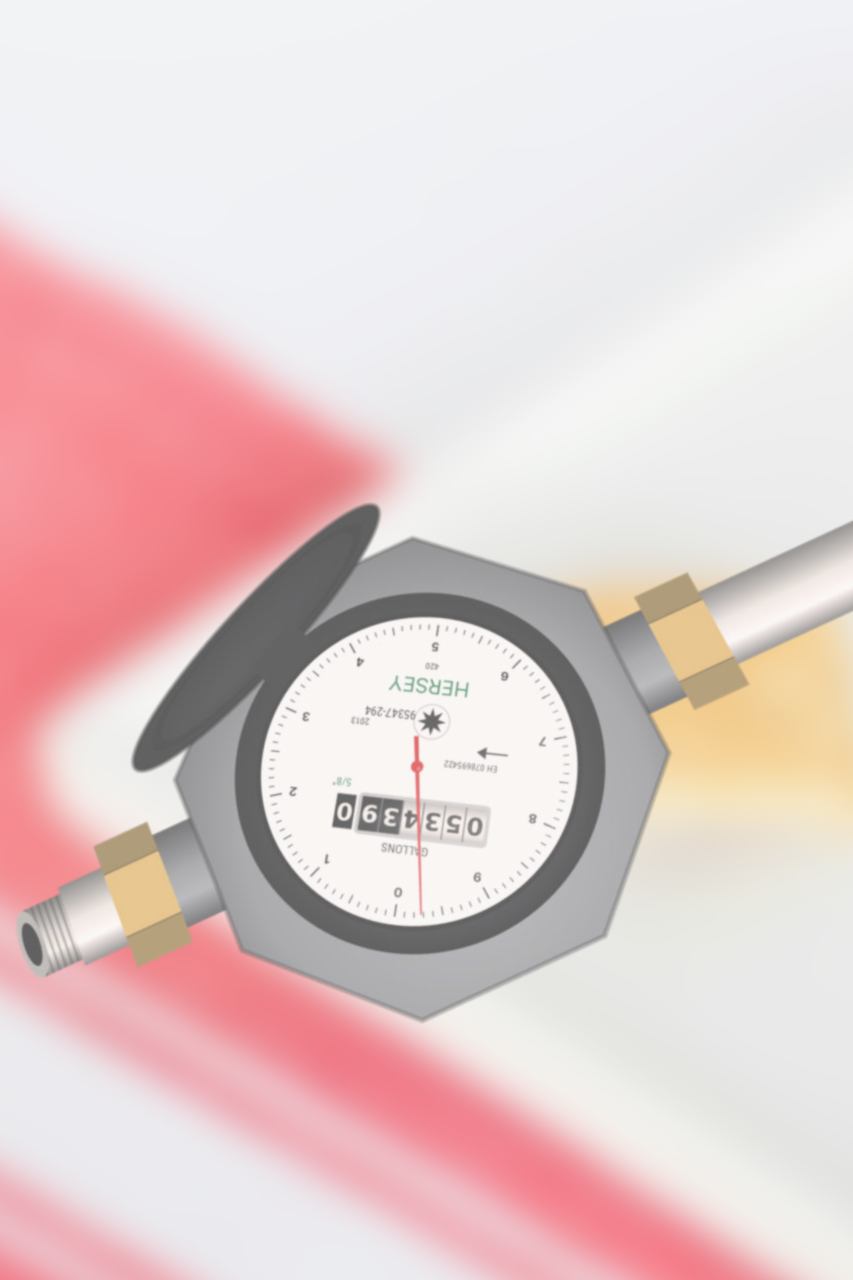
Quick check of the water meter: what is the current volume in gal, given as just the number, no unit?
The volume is 534389.7
